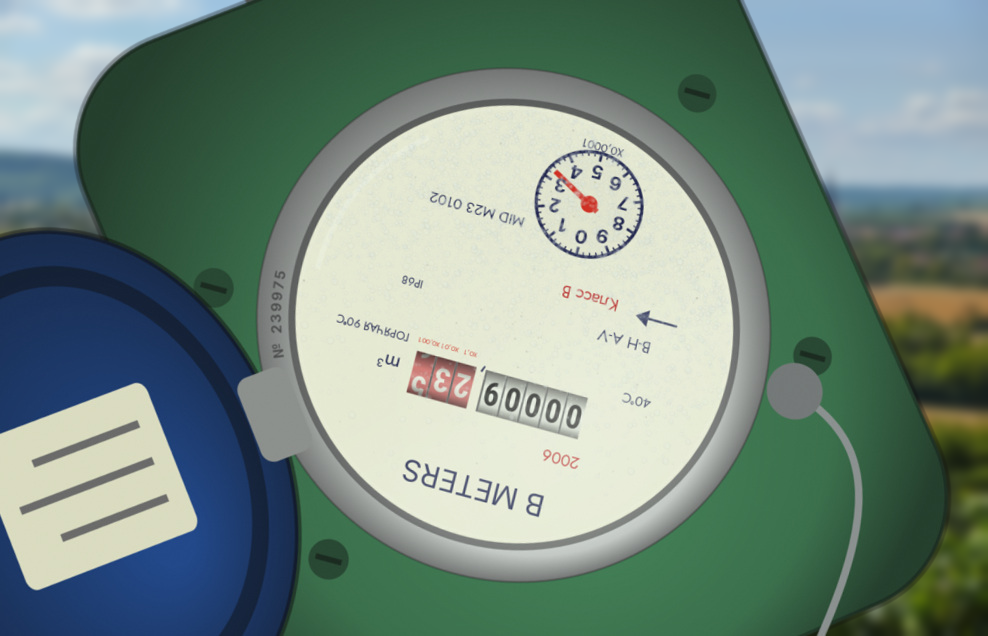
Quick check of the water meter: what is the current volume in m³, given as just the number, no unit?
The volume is 9.2353
